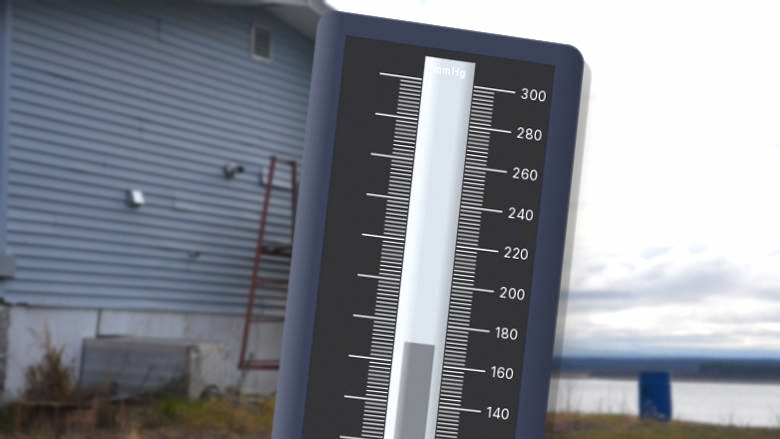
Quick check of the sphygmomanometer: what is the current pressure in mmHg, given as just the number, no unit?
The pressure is 170
